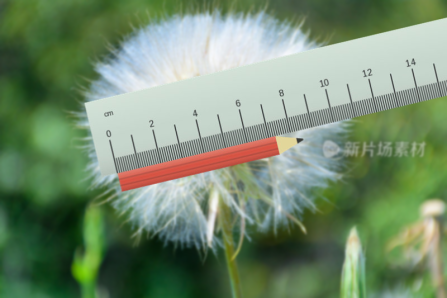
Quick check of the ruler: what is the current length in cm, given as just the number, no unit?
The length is 8.5
